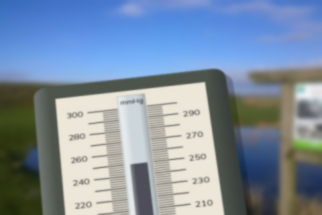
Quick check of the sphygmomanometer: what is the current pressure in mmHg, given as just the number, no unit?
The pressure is 250
